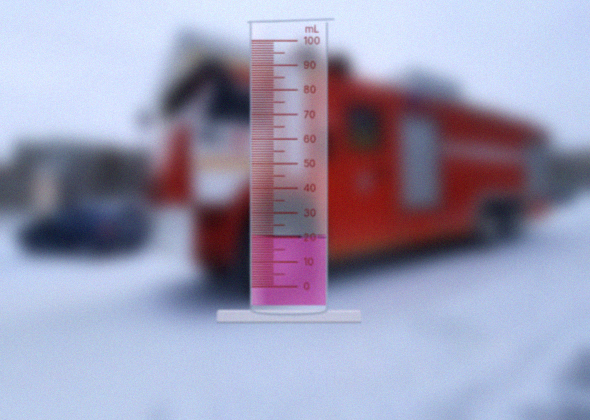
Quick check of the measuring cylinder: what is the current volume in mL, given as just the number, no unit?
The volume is 20
